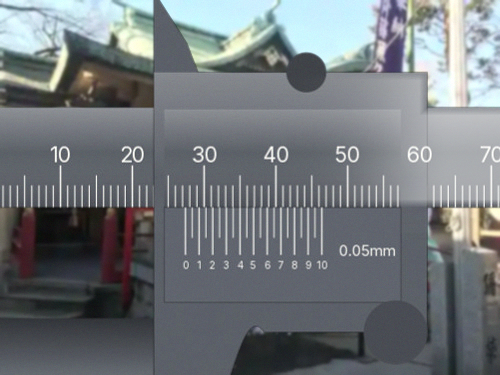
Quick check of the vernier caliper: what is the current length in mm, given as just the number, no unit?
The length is 27.4
